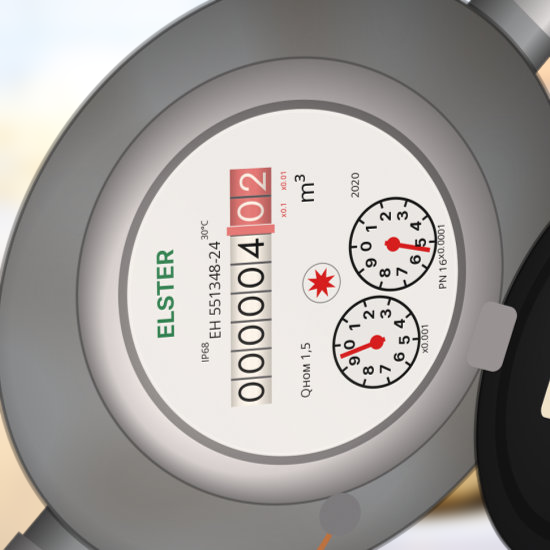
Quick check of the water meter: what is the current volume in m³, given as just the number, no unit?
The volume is 4.0195
